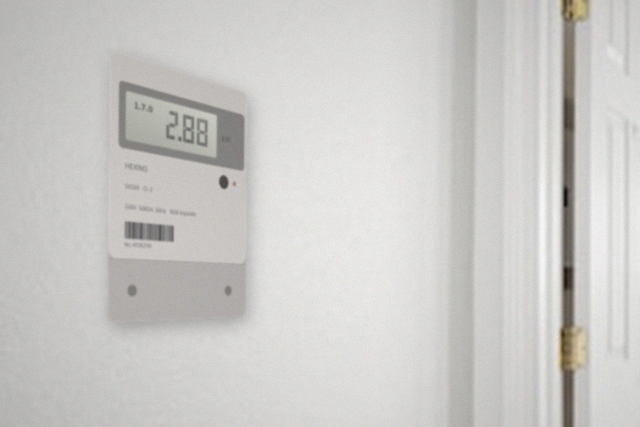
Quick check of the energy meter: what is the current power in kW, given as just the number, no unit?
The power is 2.88
